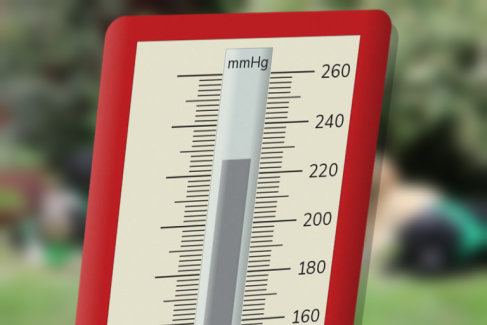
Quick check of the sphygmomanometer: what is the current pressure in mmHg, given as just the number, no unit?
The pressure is 226
